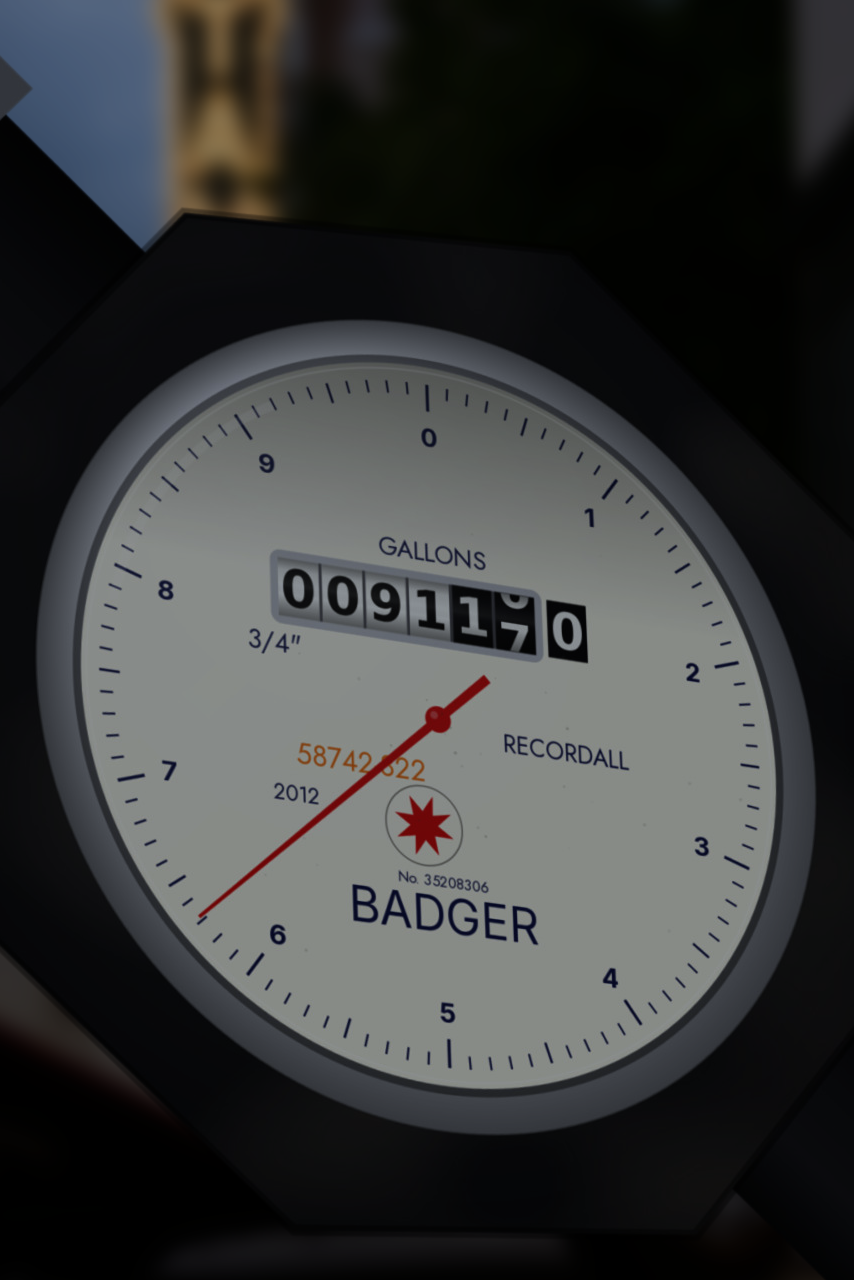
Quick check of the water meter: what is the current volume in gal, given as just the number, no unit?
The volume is 91166.3
